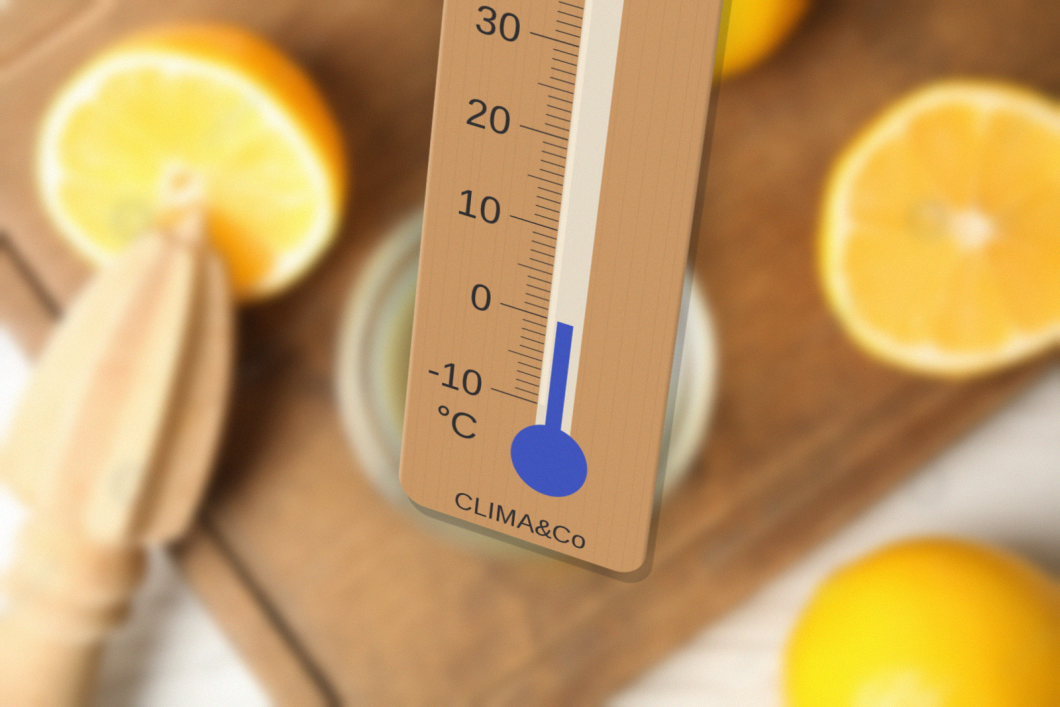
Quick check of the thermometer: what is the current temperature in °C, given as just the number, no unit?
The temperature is 0
